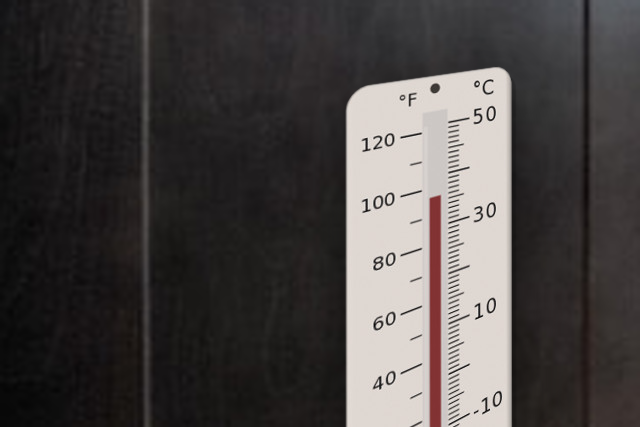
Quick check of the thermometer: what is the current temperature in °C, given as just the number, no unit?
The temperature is 36
